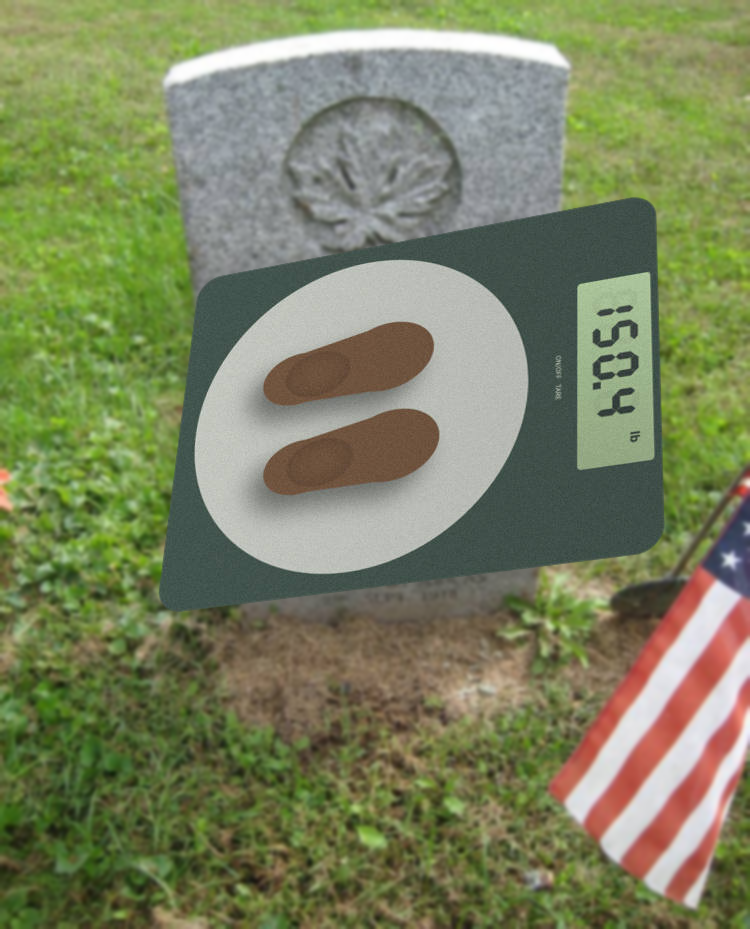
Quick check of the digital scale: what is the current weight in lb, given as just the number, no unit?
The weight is 150.4
